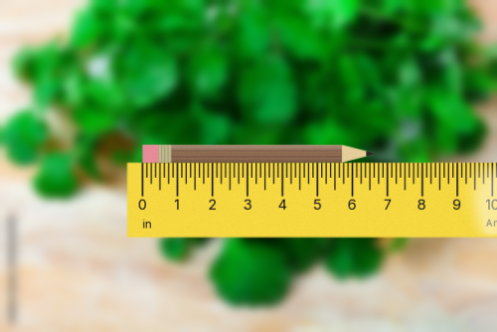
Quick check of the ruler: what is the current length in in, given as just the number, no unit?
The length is 6.625
